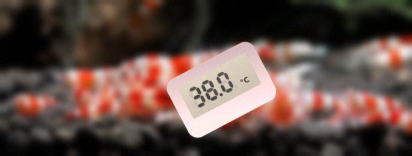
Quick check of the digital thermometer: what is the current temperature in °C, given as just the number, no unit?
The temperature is 38.0
